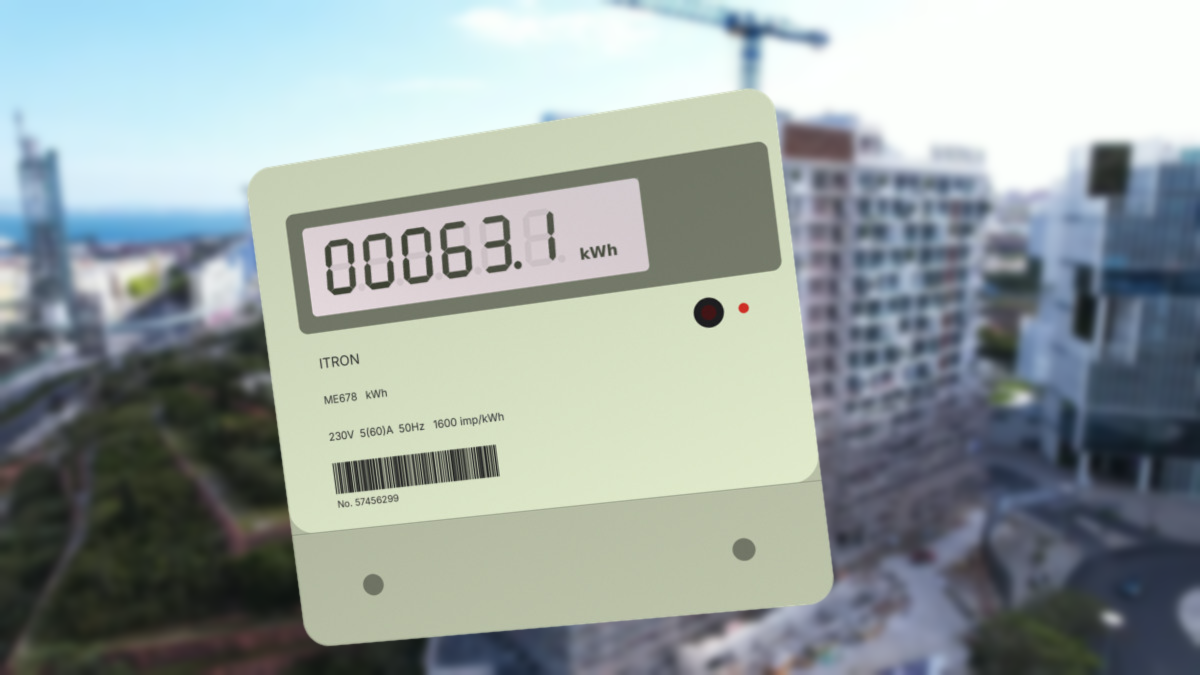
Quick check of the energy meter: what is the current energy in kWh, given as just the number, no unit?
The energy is 63.1
